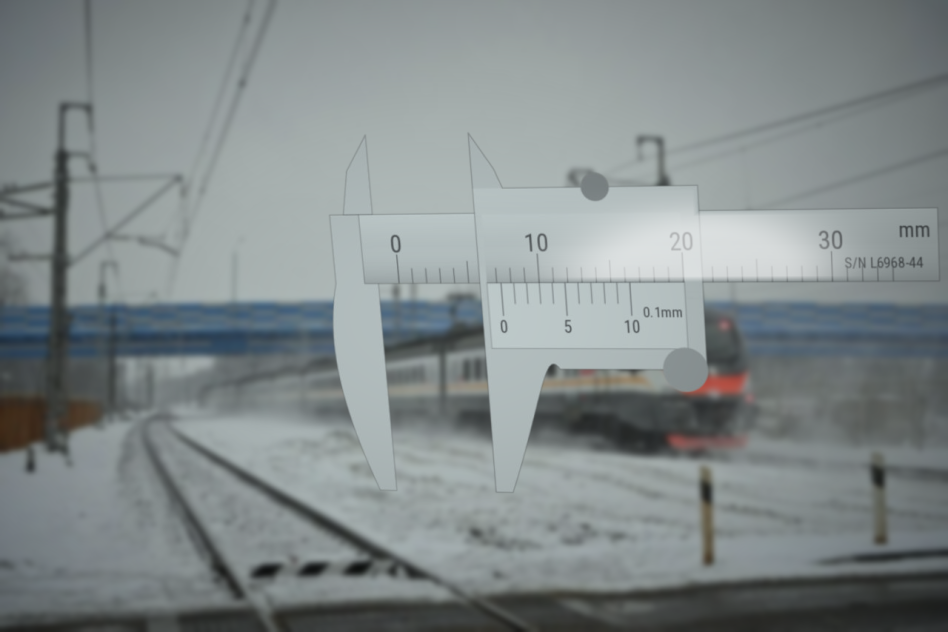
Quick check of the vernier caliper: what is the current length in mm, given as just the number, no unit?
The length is 7.3
